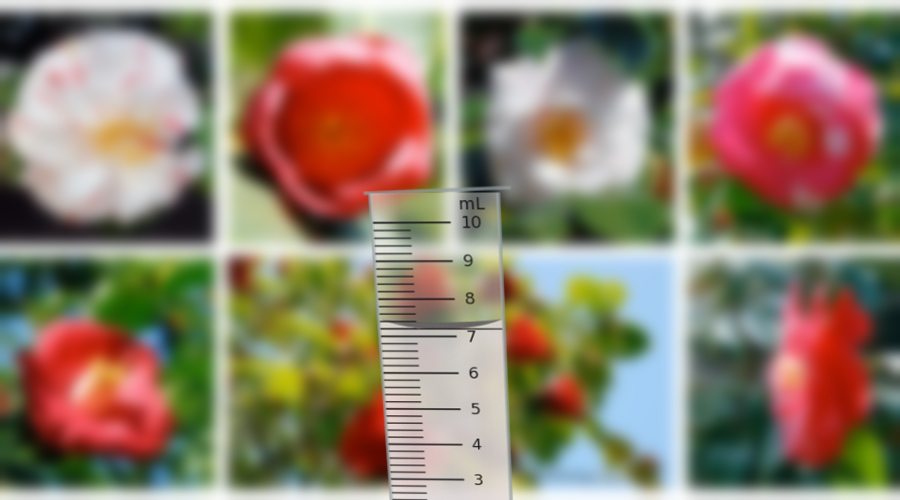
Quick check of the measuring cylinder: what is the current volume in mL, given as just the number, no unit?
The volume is 7.2
